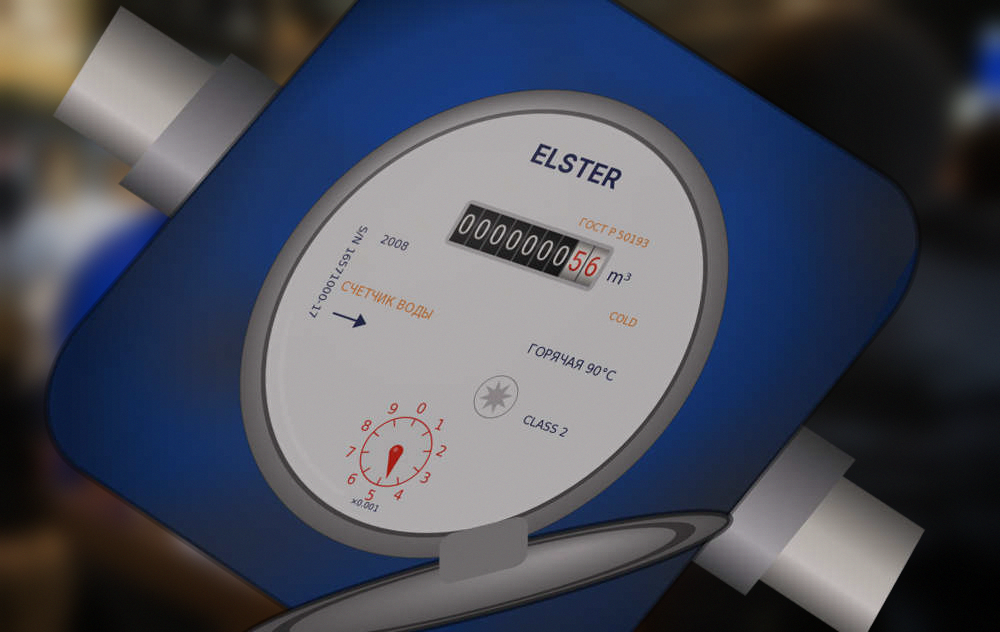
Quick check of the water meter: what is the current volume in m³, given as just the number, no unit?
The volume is 0.564
